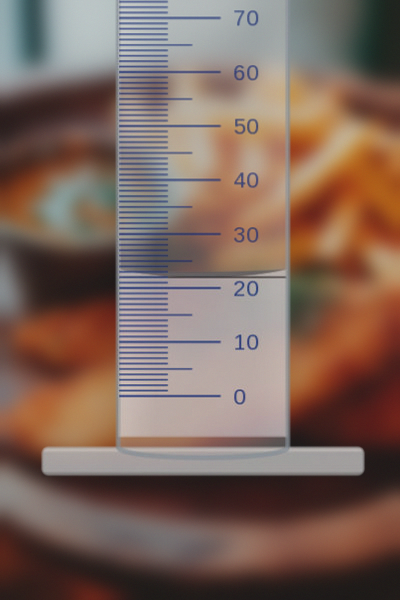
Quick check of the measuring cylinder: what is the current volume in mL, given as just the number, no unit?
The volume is 22
